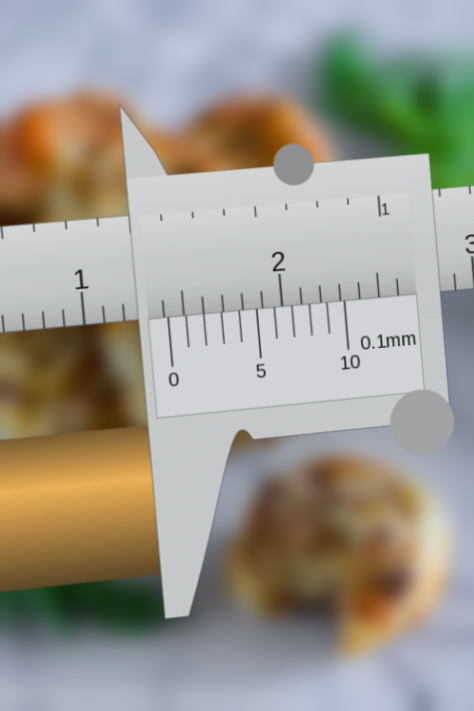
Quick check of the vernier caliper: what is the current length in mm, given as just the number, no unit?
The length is 14.2
